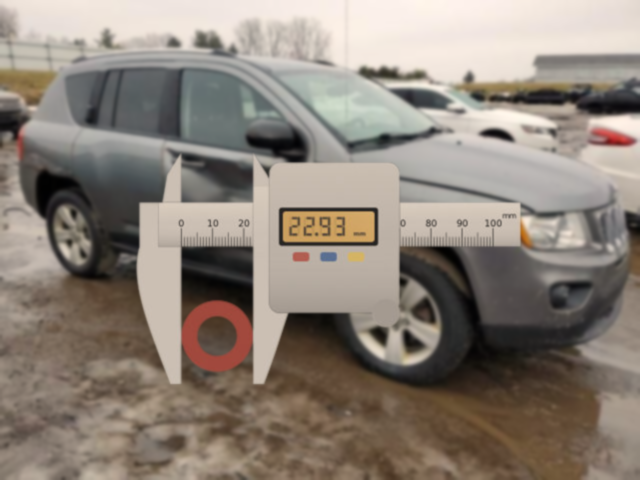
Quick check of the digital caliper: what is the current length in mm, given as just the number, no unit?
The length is 22.93
